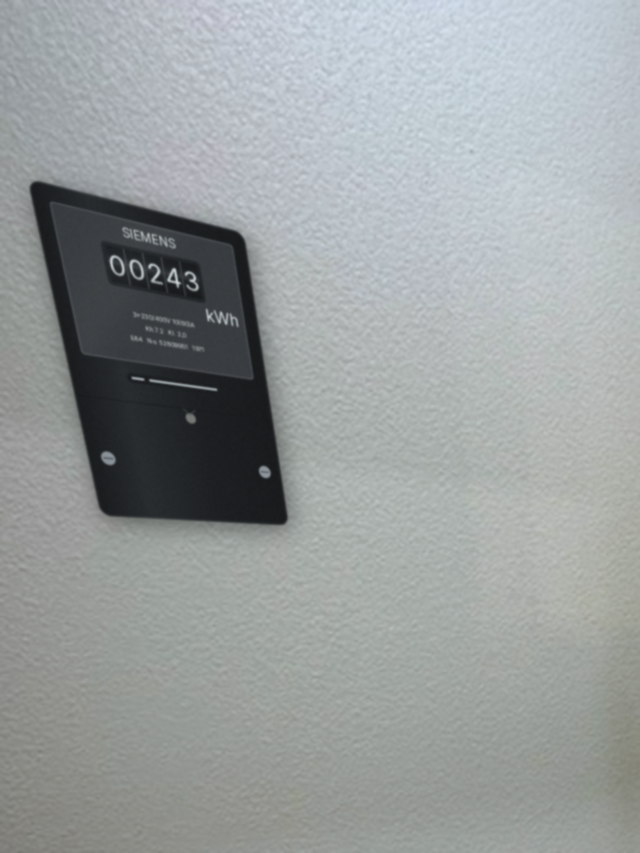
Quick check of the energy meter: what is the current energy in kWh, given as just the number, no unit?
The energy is 243
